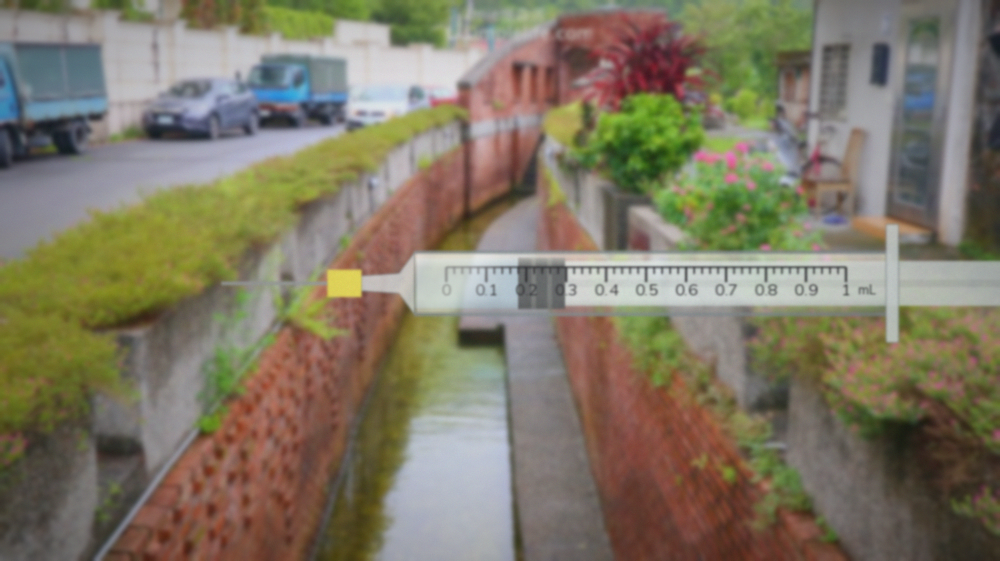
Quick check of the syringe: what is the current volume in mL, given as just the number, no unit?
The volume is 0.18
